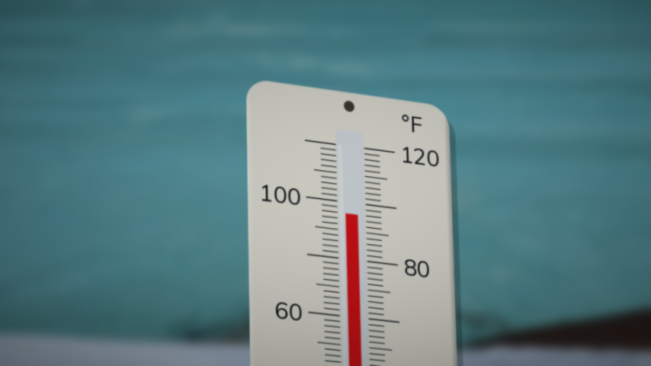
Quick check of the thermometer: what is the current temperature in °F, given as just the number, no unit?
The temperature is 96
